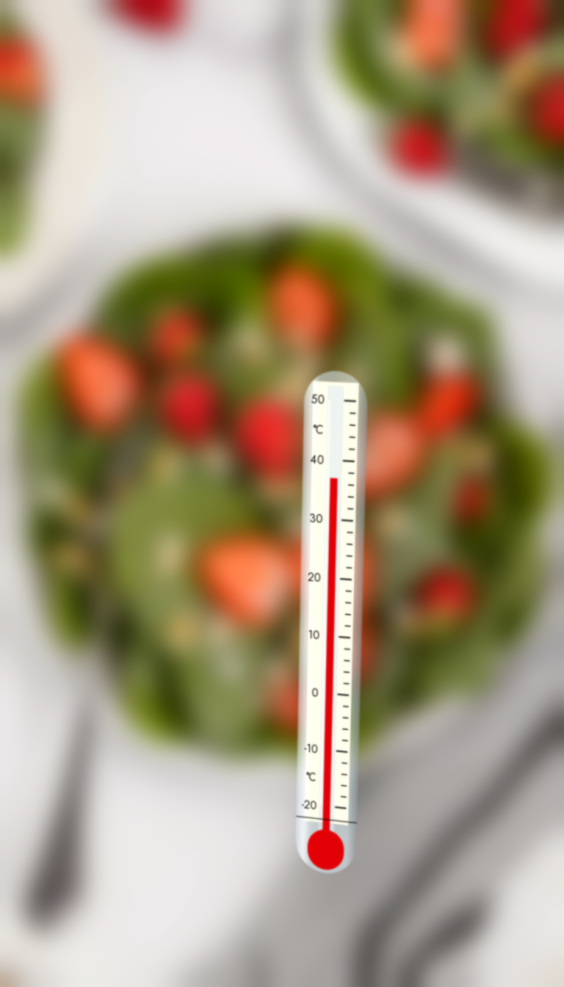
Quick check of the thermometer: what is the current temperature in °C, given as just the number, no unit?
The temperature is 37
